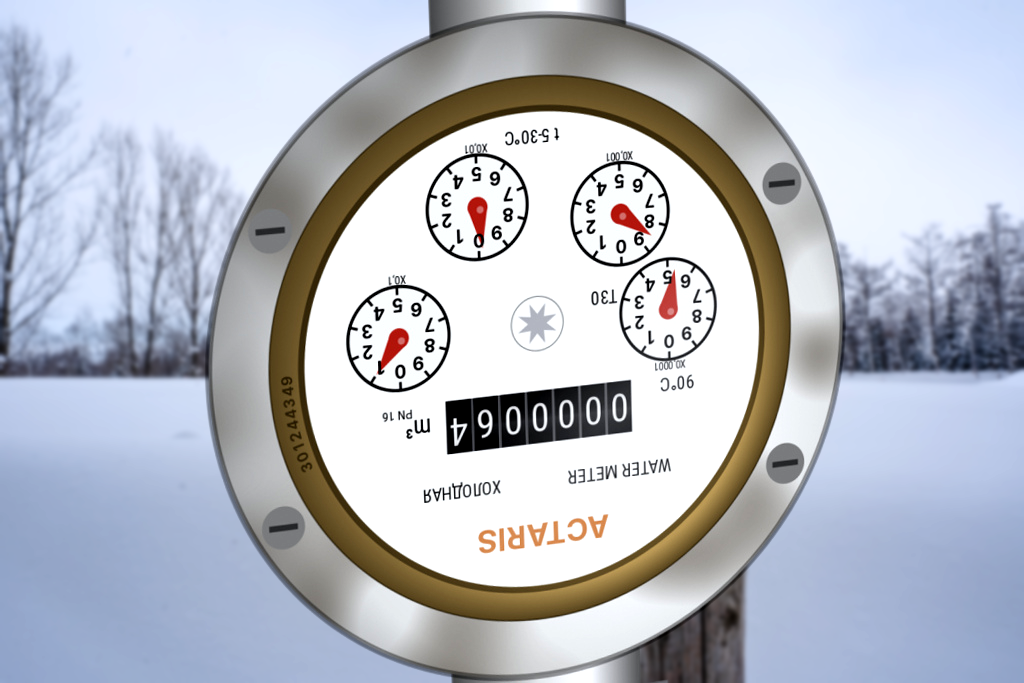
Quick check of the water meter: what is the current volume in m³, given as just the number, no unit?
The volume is 64.0985
